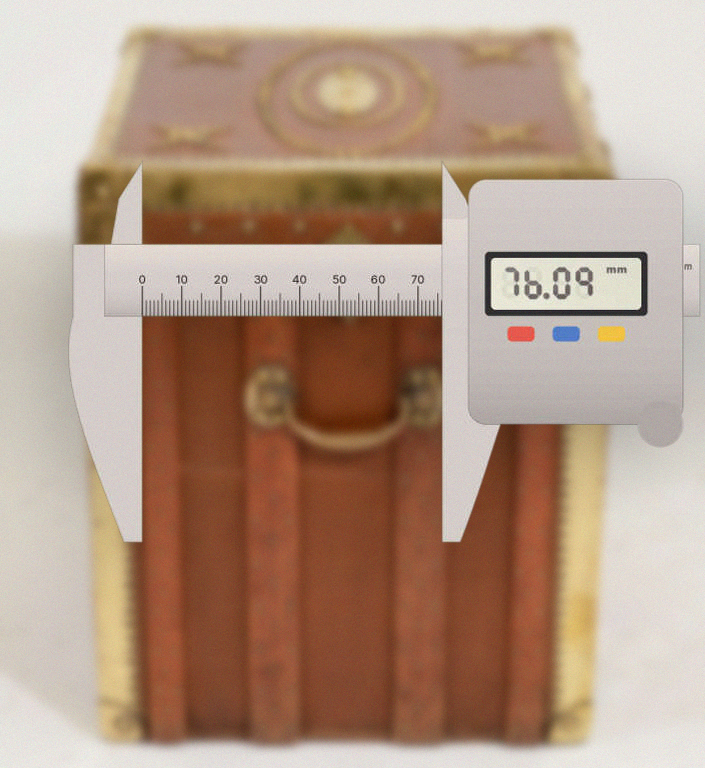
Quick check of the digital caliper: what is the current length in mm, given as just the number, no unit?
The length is 76.09
